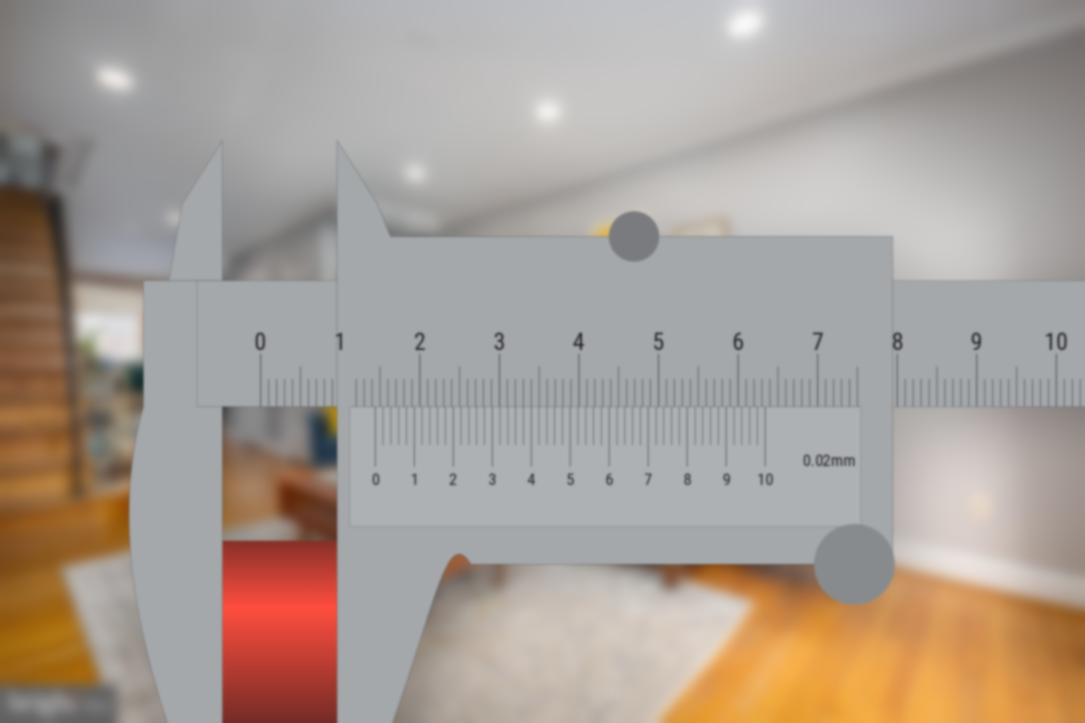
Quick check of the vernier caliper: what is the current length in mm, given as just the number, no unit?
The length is 14.4
